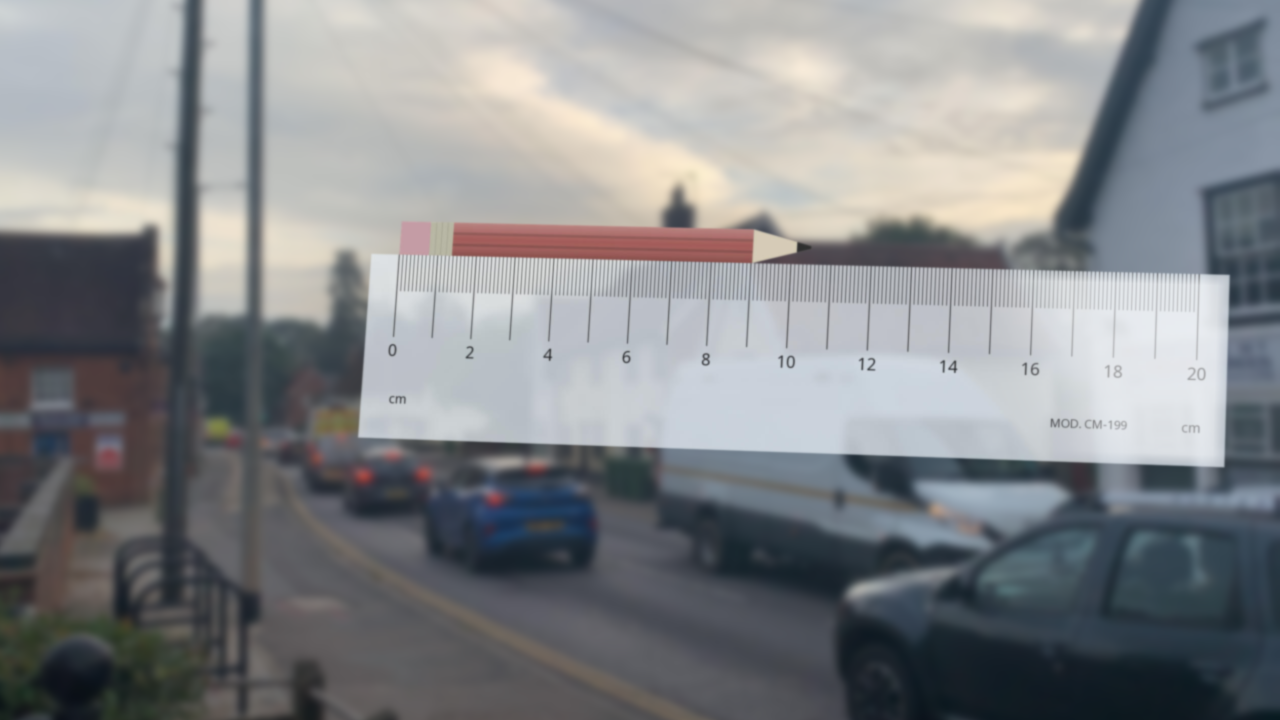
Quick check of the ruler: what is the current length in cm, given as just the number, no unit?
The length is 10.5
